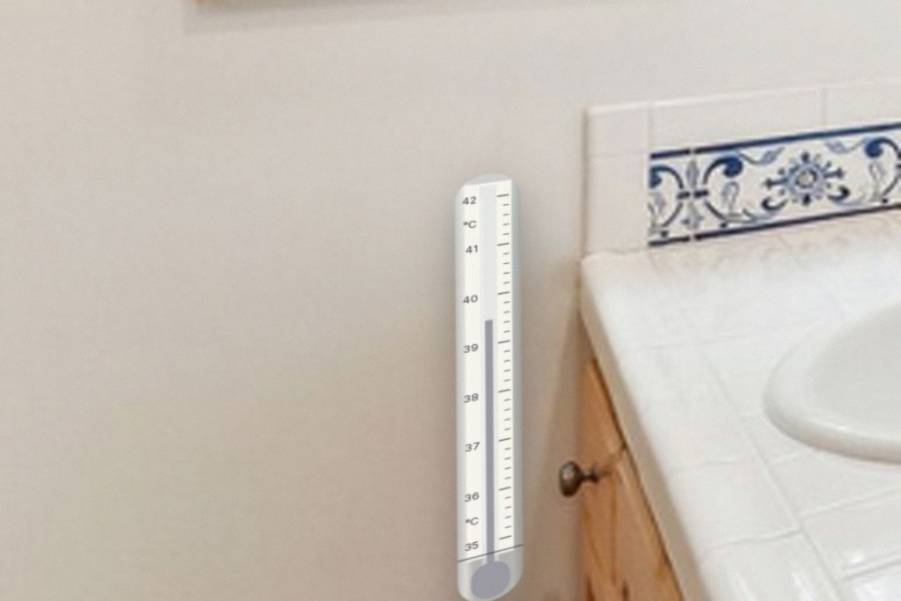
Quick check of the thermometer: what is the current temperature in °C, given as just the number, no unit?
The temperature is 39.5
